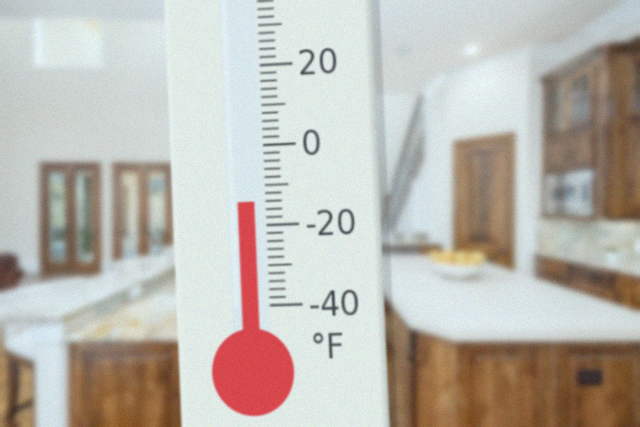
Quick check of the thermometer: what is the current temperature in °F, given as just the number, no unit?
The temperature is -14
